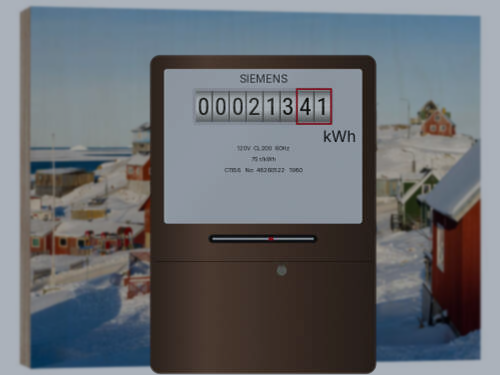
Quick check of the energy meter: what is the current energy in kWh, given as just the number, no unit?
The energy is 213.41
